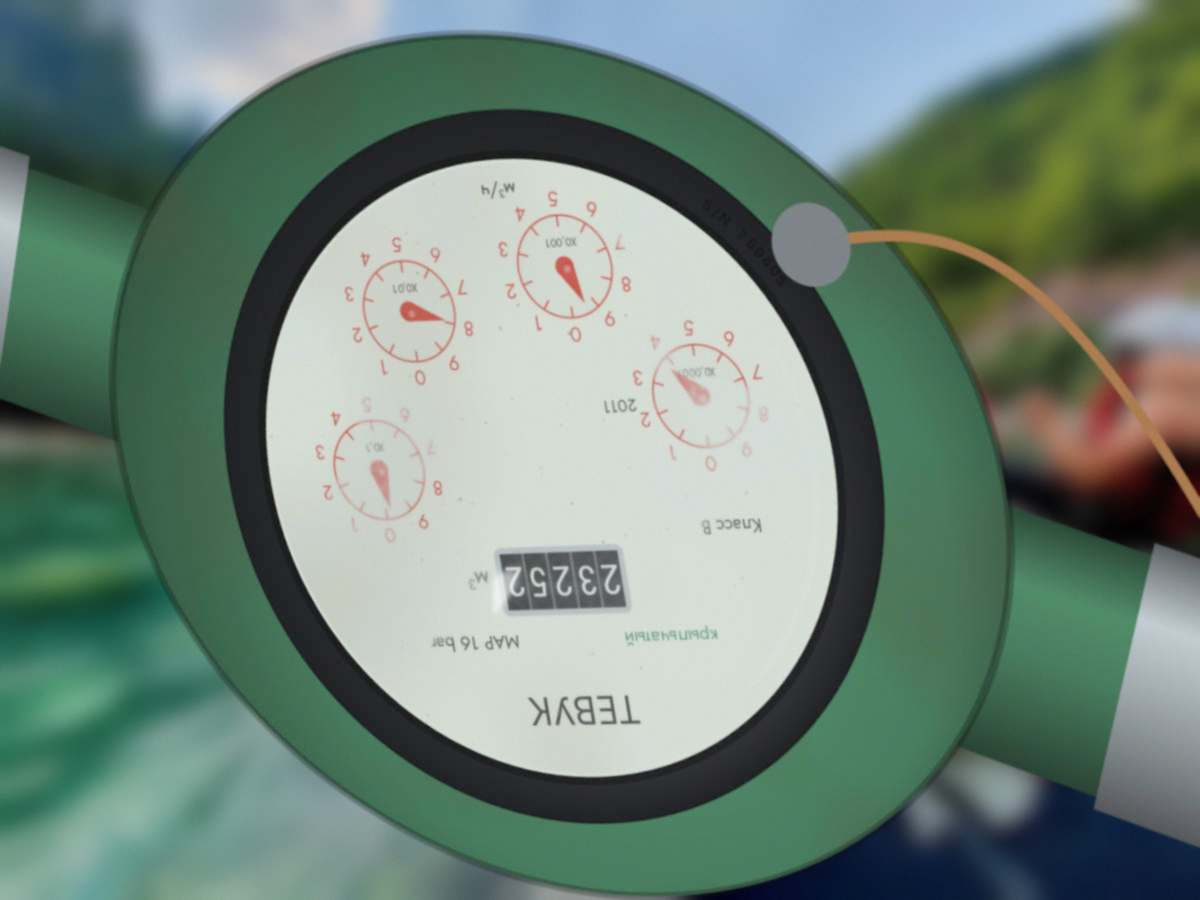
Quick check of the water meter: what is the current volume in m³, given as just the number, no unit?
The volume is 23251.9793
